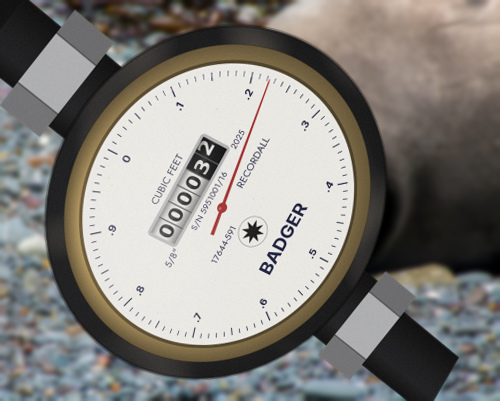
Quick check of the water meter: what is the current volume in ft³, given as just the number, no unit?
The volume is 32.22
